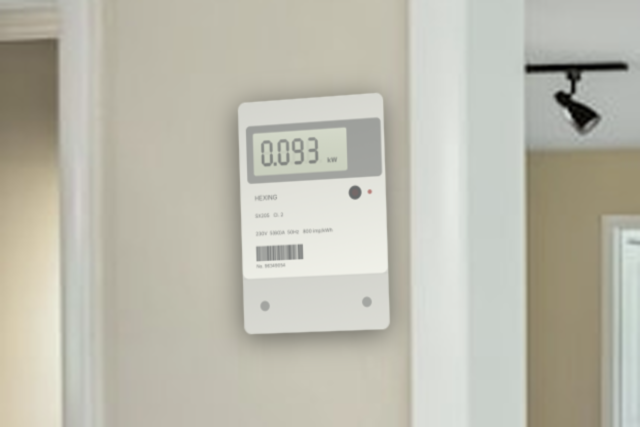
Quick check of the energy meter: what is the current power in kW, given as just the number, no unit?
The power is 0.093
